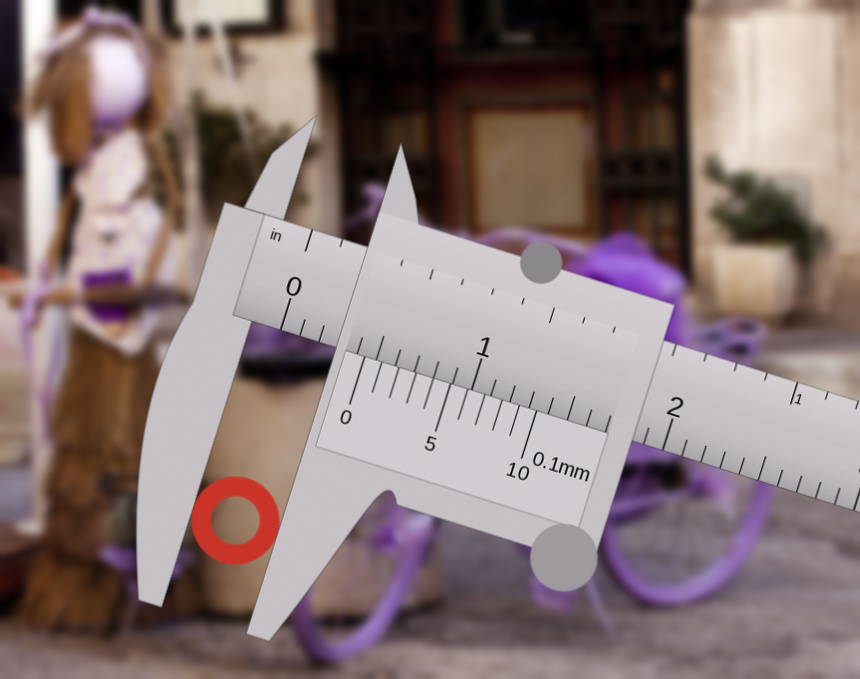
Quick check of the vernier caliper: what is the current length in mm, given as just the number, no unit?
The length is 4.4
